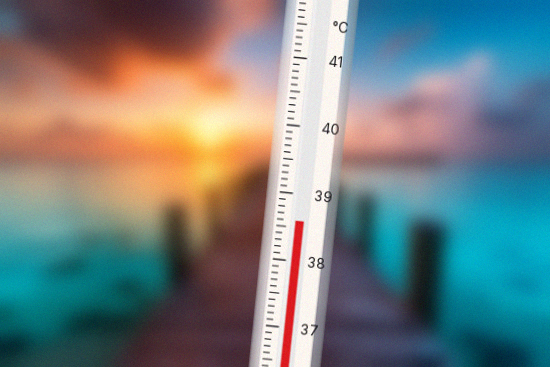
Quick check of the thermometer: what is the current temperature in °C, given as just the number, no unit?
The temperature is 38.6
